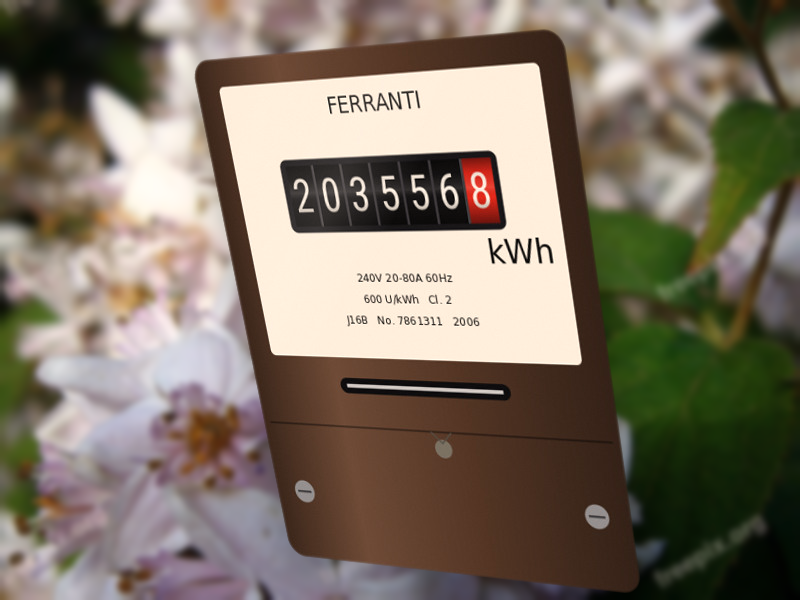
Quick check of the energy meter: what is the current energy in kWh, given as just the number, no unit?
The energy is 203556.8
